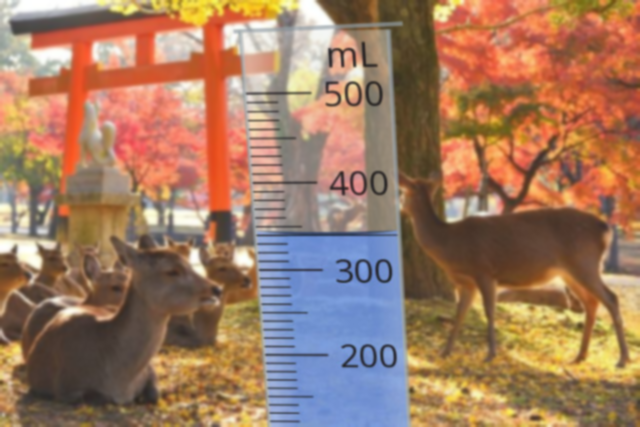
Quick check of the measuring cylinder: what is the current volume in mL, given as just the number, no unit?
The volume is 340
